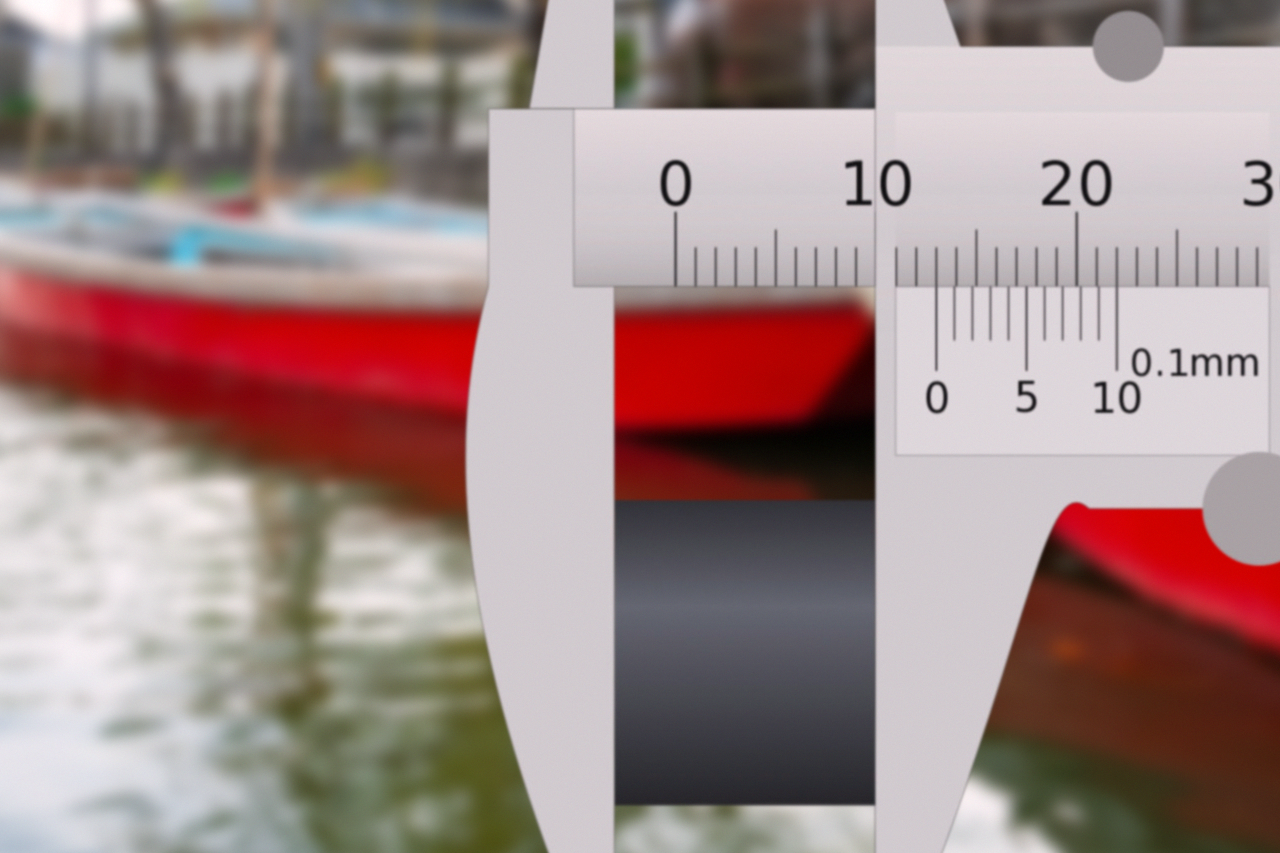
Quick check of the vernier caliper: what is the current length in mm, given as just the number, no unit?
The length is 13.0
